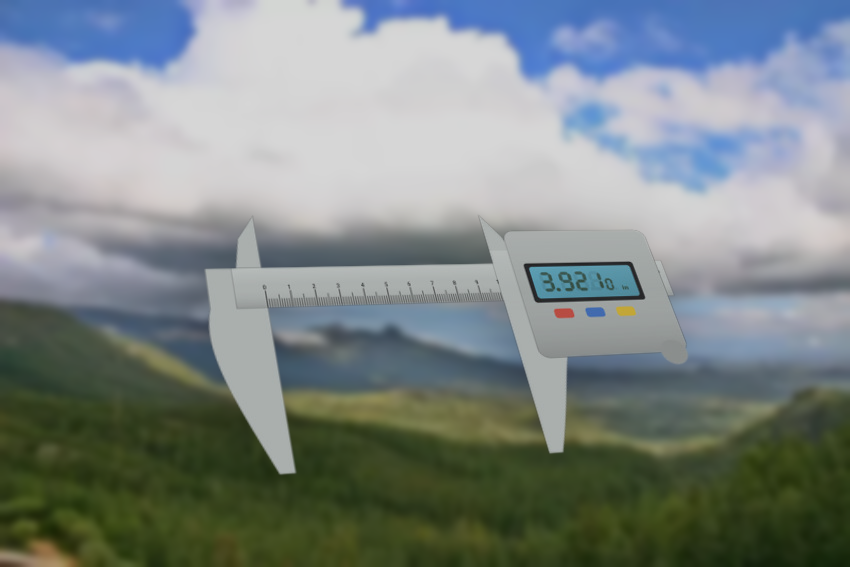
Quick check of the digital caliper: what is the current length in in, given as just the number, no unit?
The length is 3.9210
